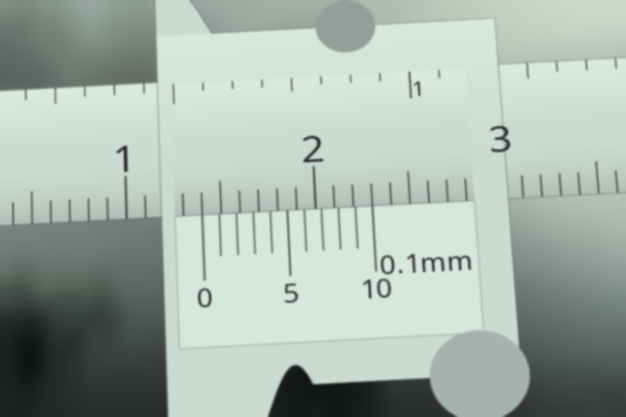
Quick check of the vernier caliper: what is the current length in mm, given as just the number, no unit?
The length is 14.0
